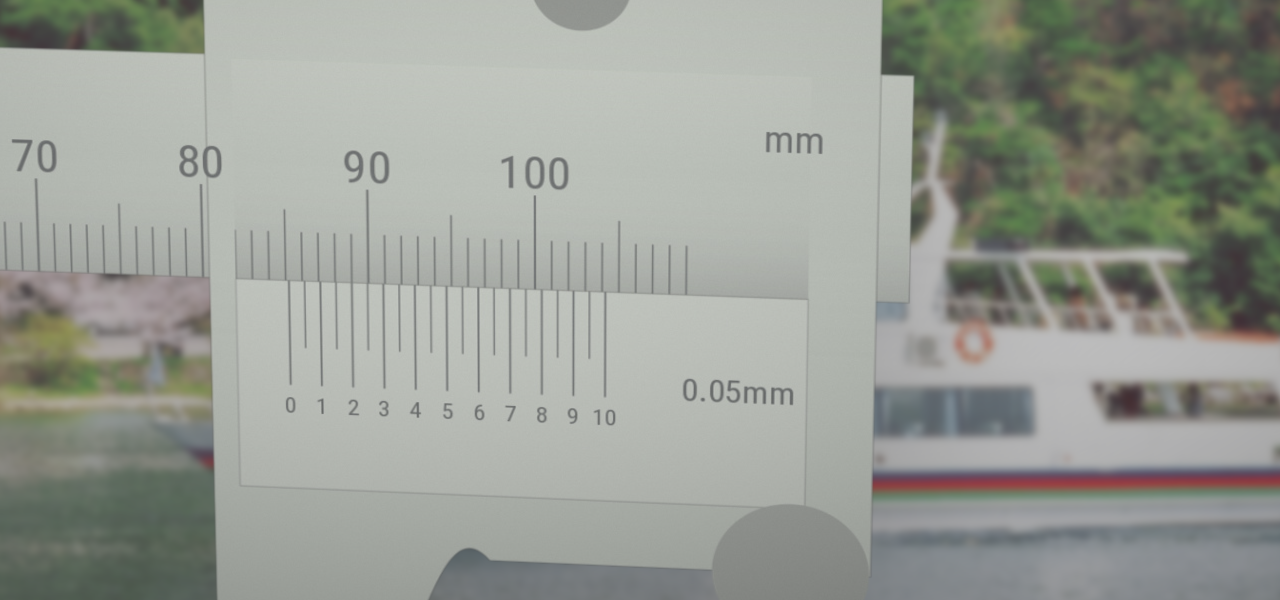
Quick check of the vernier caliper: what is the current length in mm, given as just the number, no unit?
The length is 85.2
